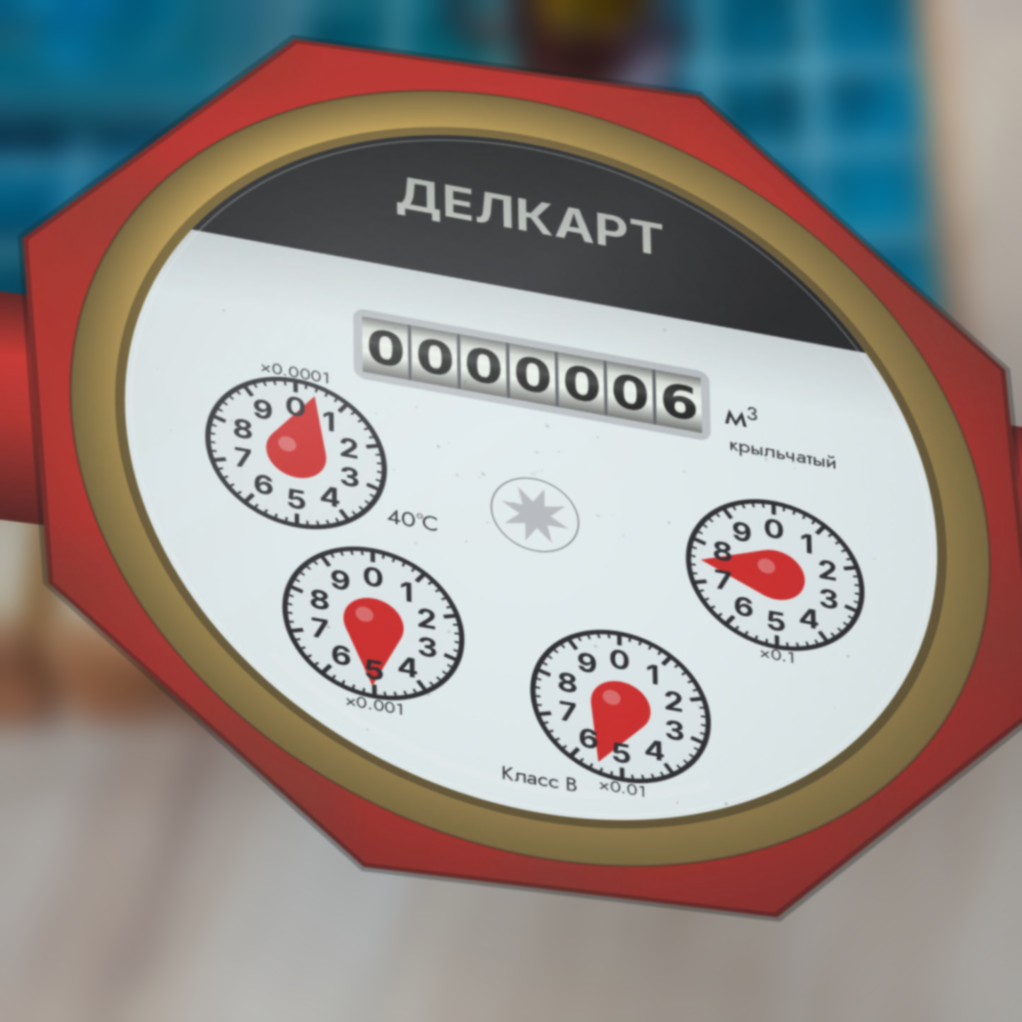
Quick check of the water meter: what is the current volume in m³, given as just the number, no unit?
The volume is 6.7550
